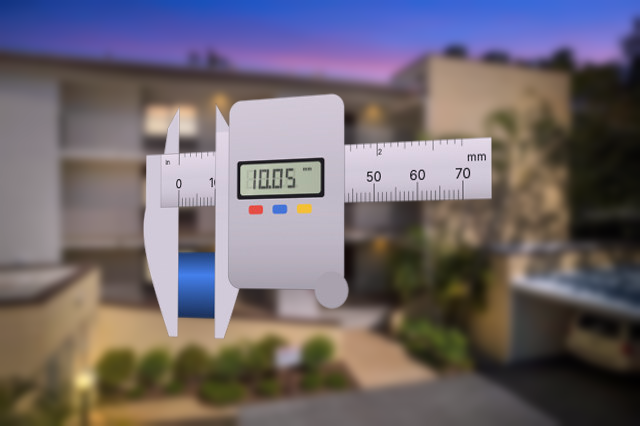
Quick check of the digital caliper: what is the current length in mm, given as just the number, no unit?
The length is 10.05
